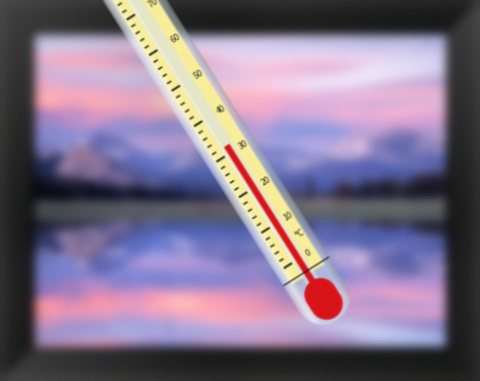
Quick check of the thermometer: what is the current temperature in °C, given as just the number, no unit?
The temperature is 32
